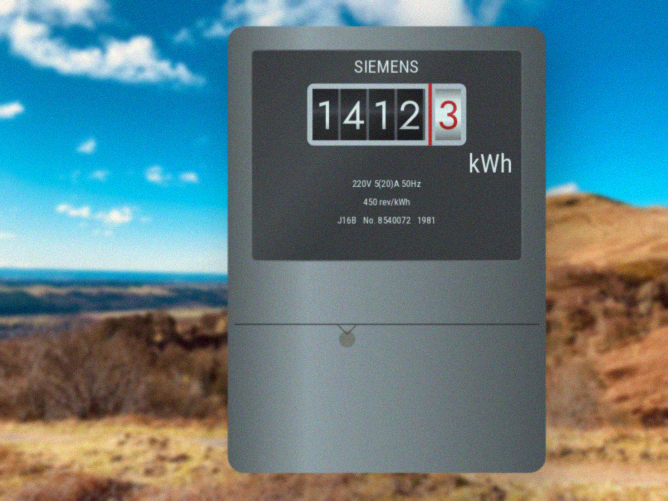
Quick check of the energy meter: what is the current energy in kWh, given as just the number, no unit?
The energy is 1412.3
